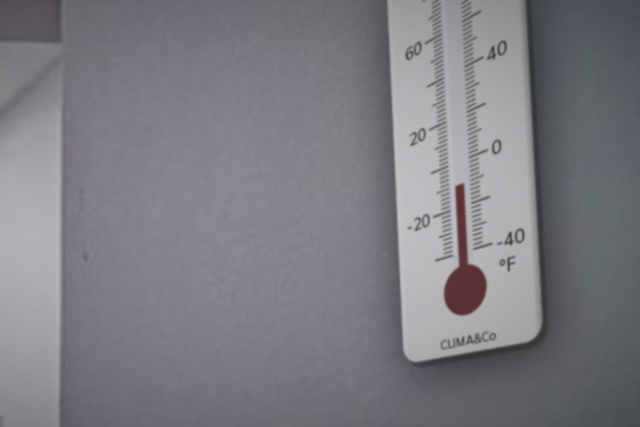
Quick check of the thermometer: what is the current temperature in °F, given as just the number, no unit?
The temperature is -10
